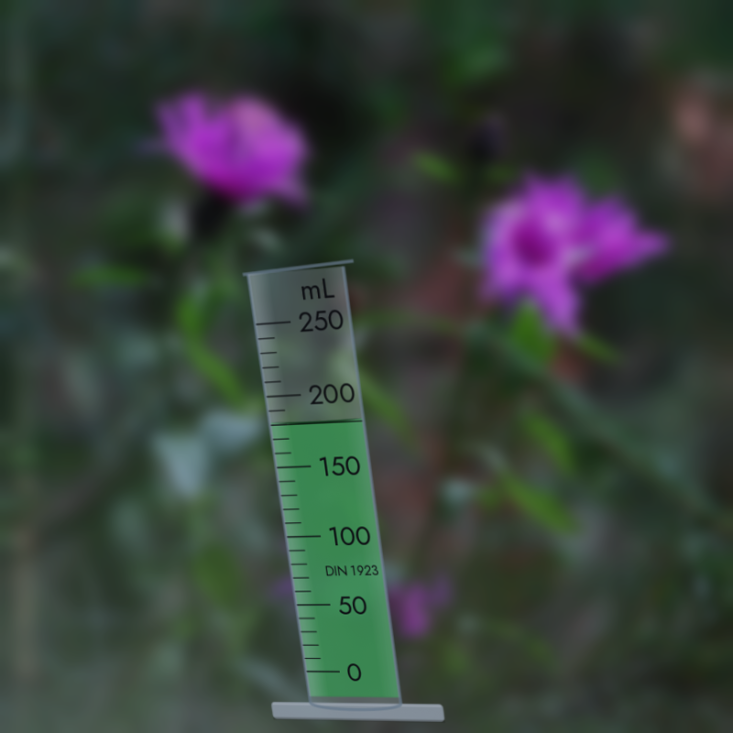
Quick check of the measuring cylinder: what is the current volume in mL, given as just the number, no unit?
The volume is 180
